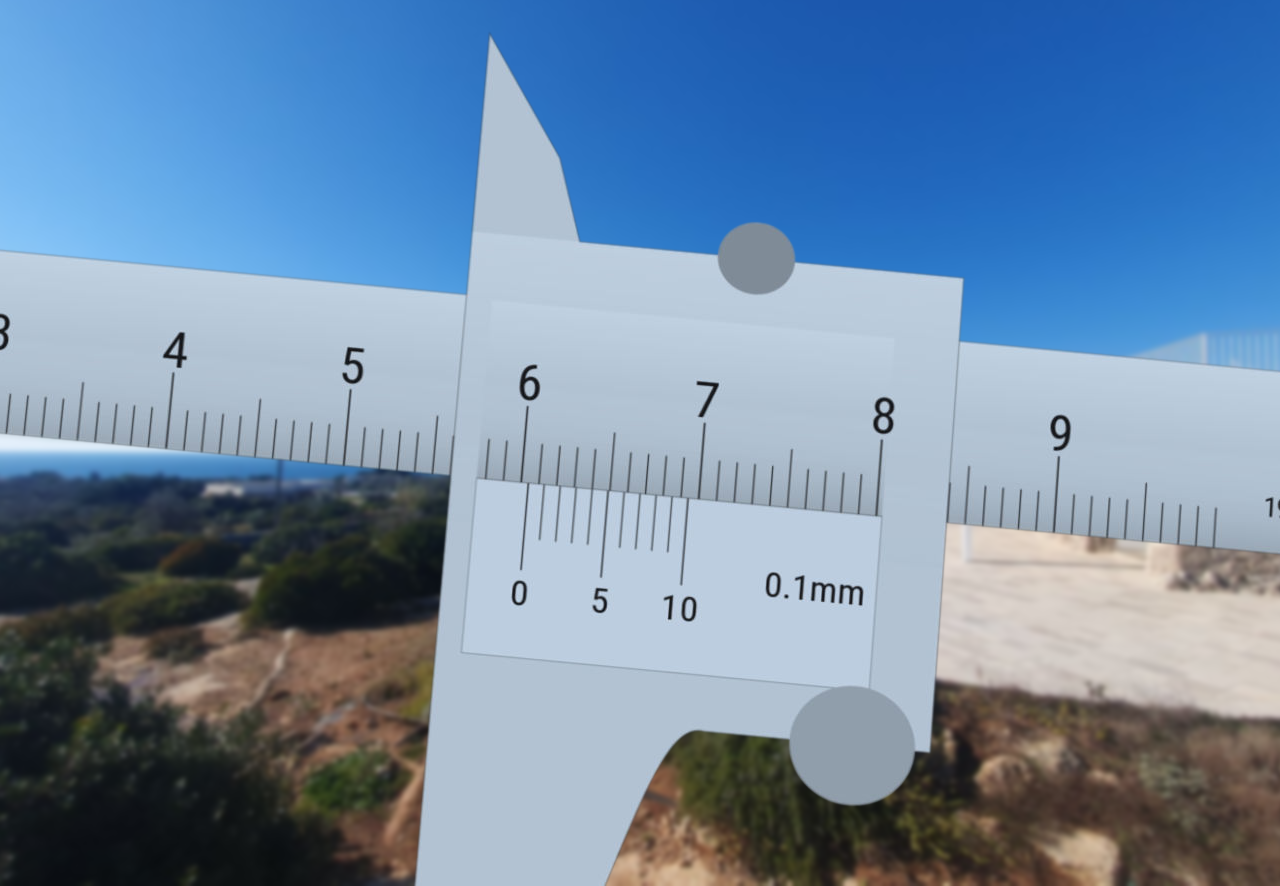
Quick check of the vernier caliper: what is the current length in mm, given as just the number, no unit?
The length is 60.4
